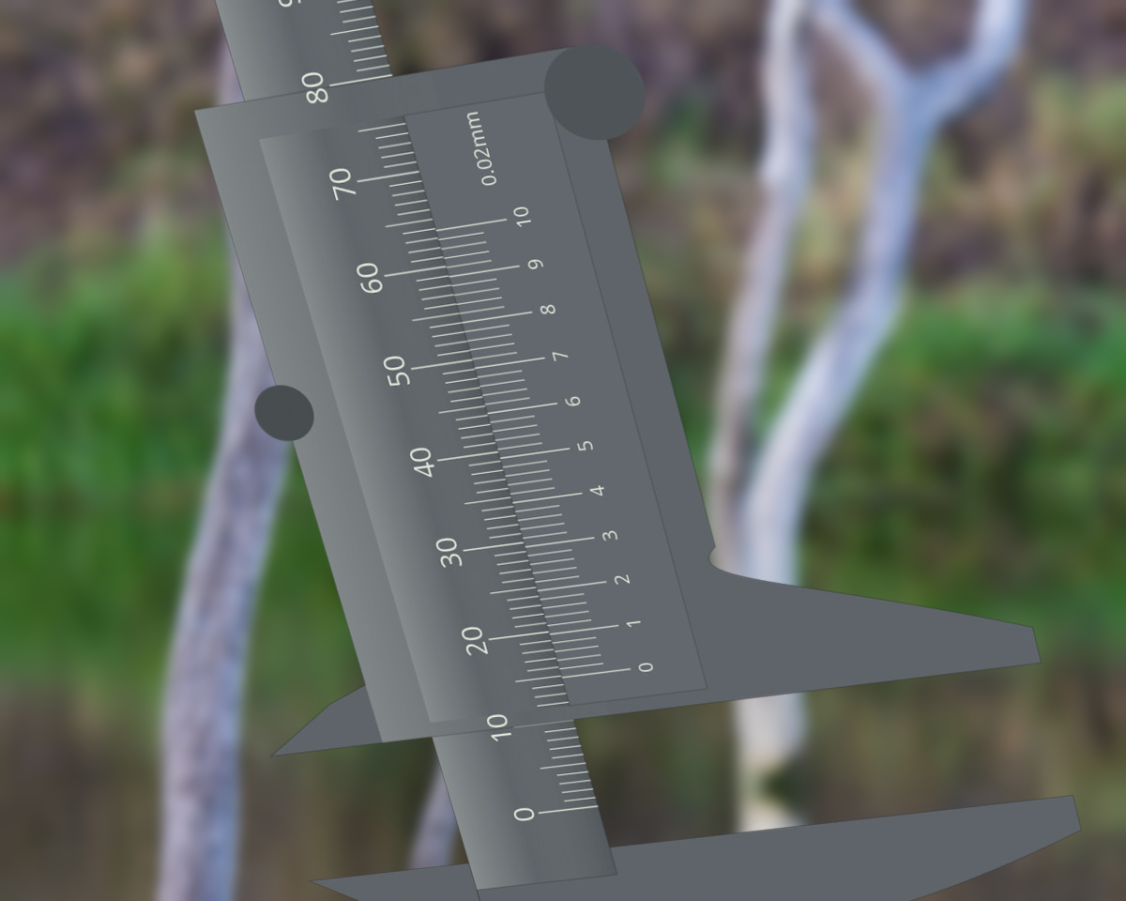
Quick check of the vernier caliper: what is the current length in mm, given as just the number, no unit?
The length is 14.8
